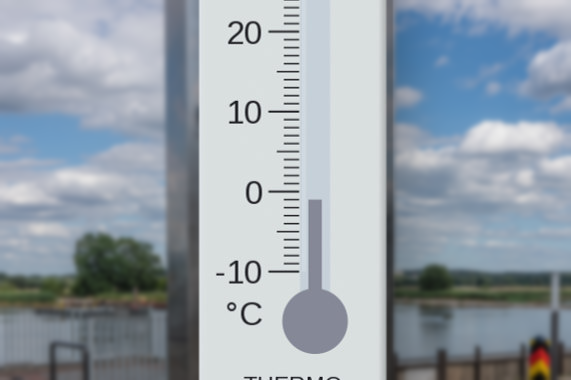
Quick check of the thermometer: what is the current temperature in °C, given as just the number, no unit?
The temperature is -1
